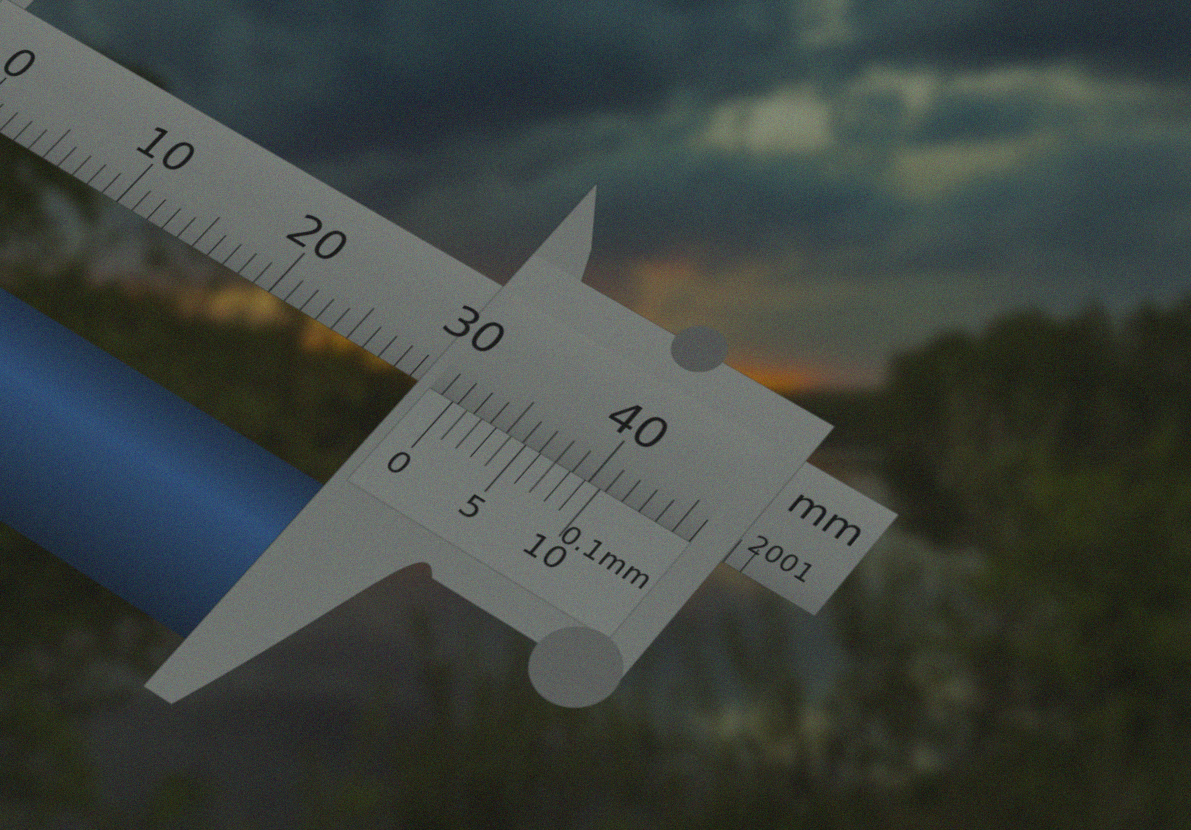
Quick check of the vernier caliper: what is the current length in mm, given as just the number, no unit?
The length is 31.7
